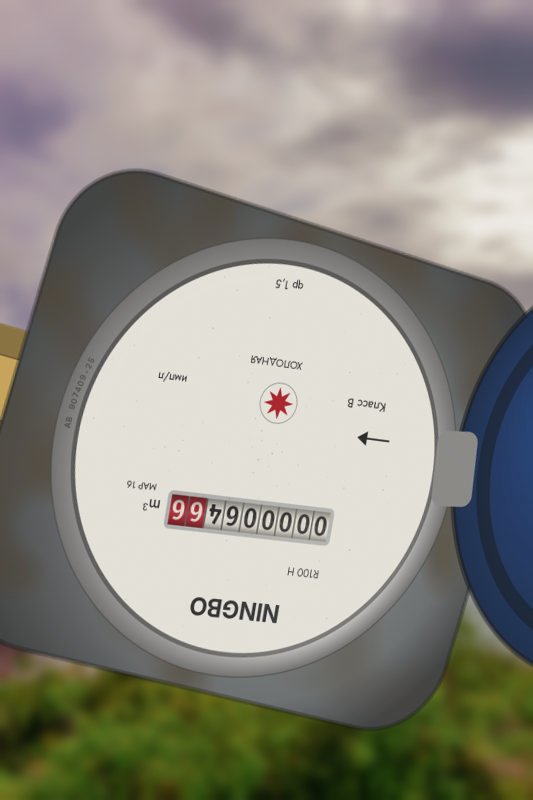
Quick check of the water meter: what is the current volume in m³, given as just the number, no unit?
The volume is 64.66
